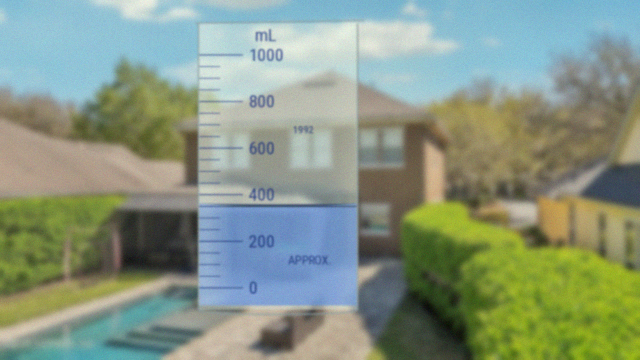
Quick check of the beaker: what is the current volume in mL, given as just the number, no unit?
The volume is 350
